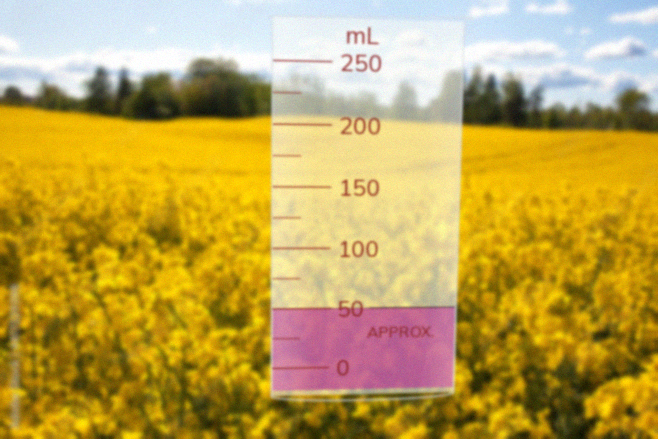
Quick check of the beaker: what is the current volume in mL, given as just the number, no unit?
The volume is 50
